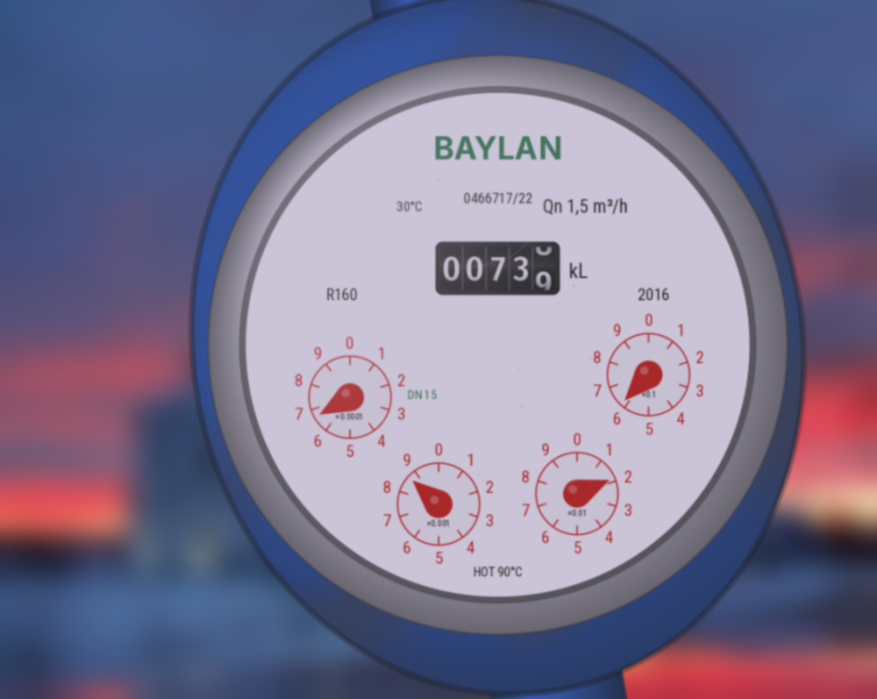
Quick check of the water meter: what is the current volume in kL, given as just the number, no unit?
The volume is 738.6186
